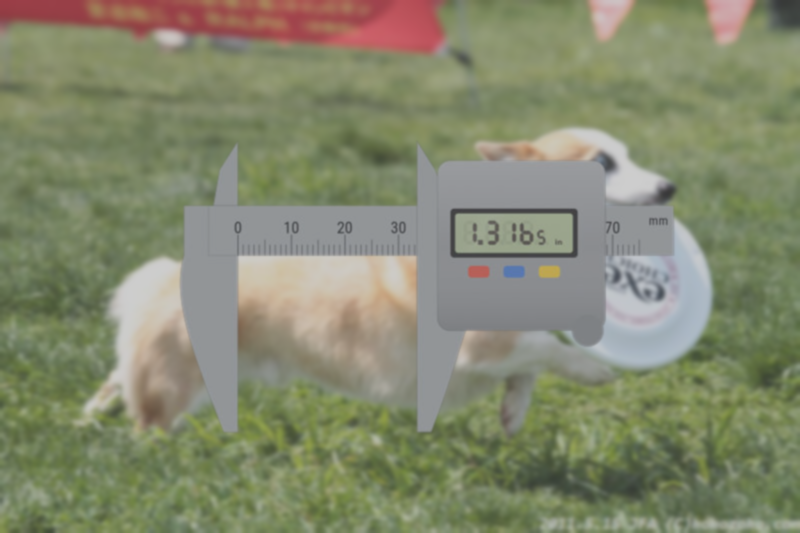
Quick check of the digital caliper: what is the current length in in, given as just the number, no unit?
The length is 1.3165
